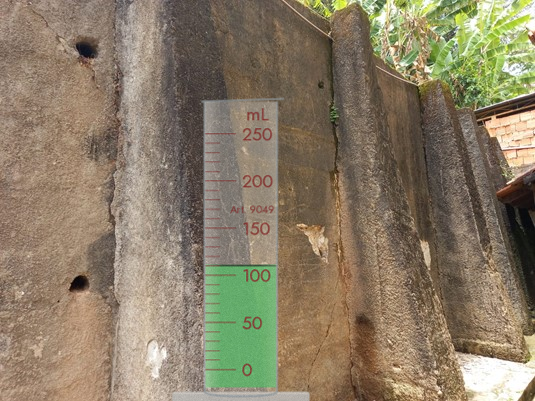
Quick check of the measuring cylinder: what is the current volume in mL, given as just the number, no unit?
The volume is 110
